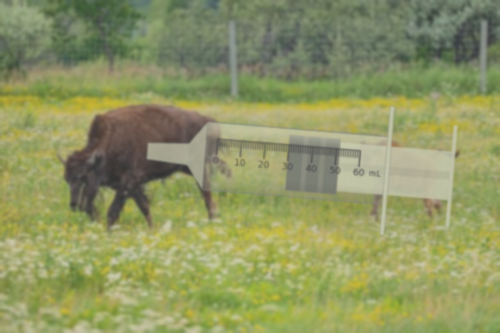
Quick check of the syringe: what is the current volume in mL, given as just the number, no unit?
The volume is 30
